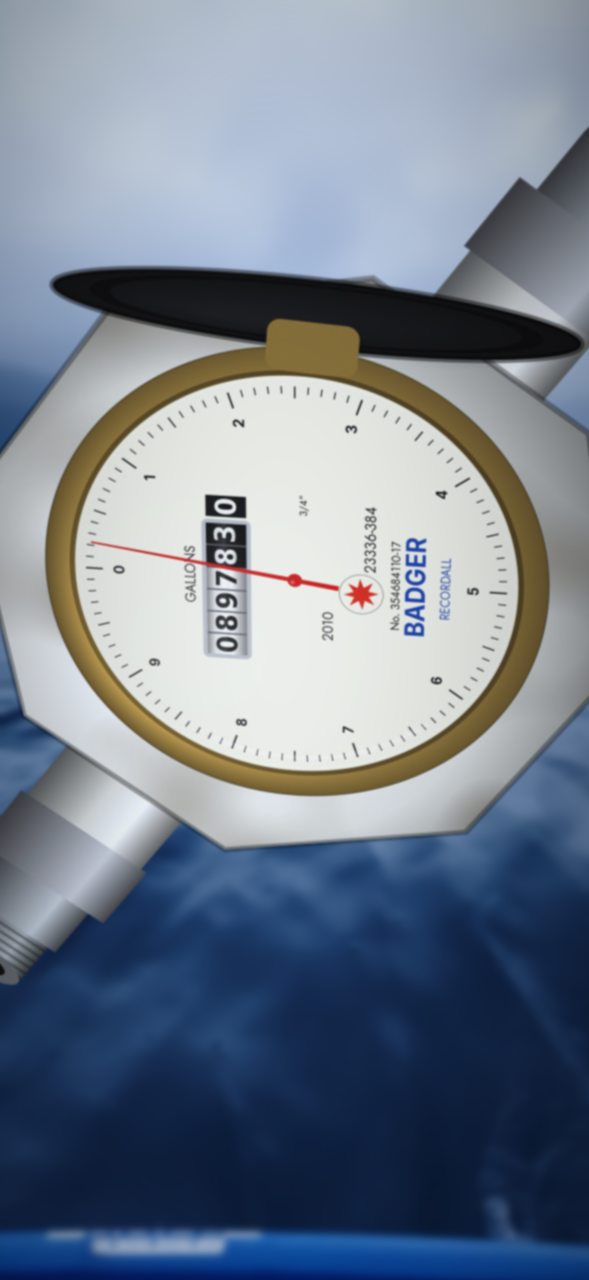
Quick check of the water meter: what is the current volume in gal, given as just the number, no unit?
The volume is 897830.2
